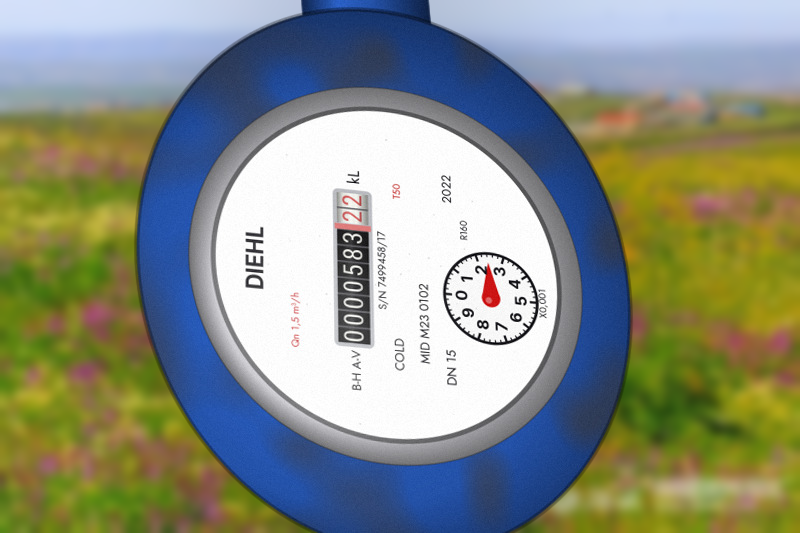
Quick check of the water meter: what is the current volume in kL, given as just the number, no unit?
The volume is 583.222
